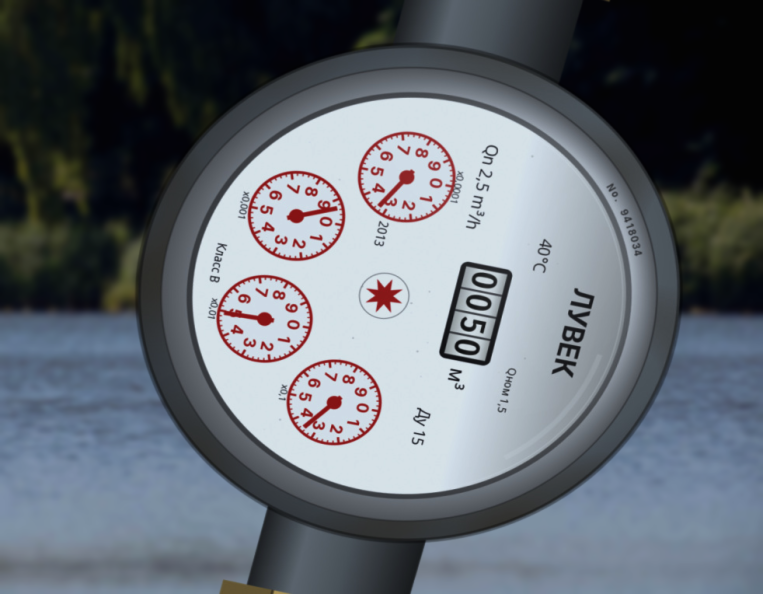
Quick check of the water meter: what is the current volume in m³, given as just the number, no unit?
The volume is 50.3493
